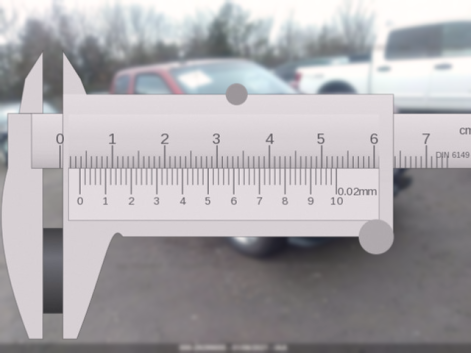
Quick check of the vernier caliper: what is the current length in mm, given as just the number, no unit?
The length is 3.8
